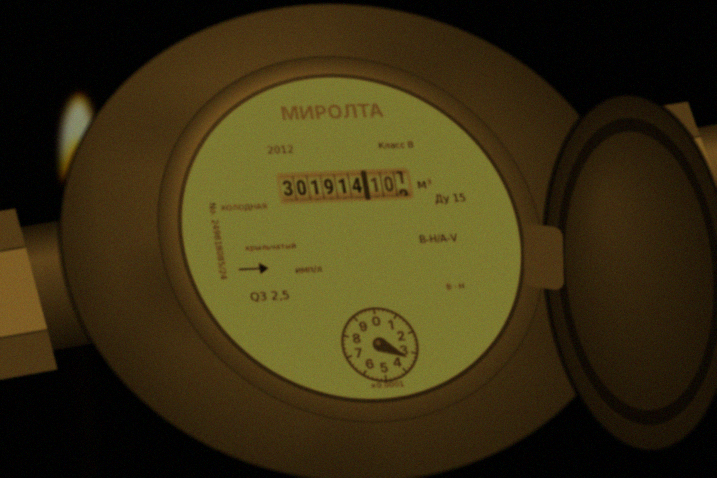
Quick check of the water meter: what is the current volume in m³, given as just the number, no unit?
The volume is 301914.1013
